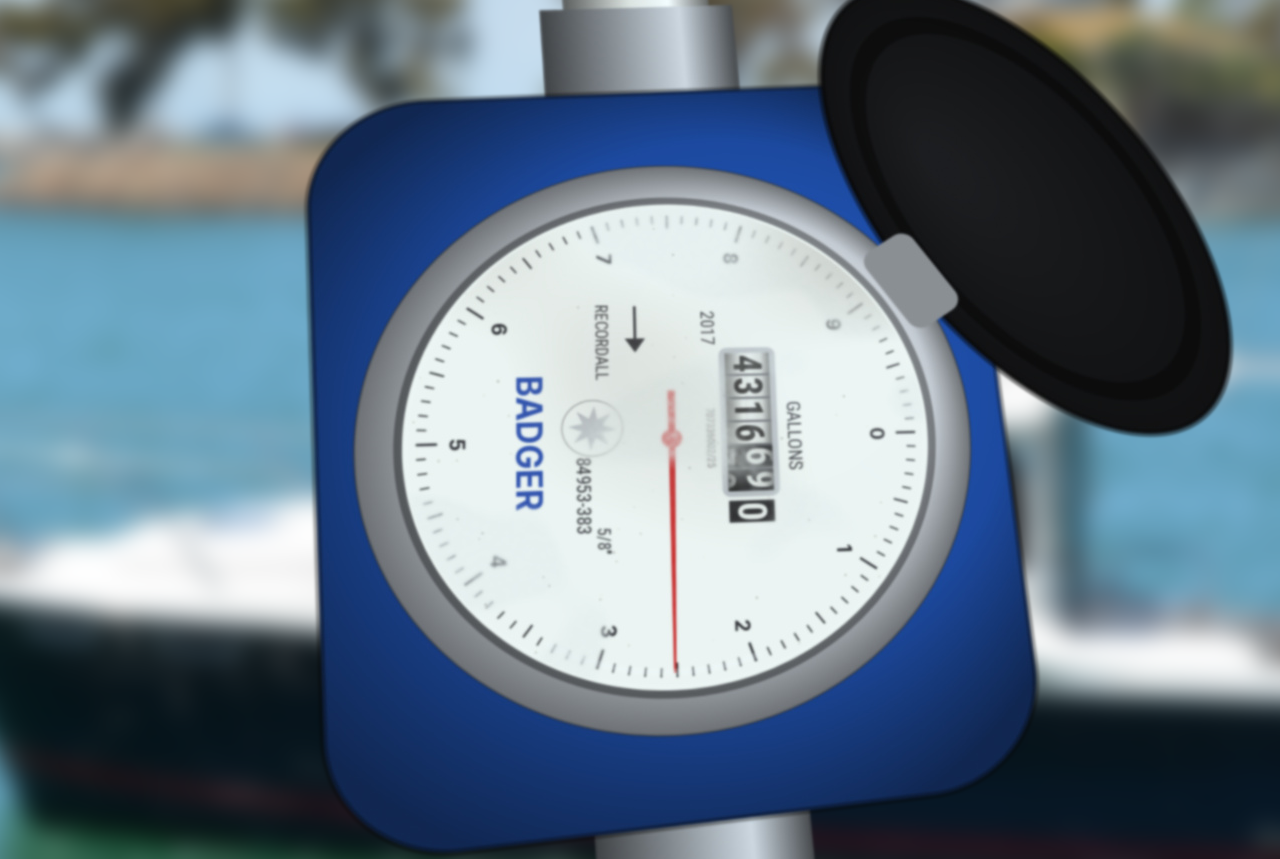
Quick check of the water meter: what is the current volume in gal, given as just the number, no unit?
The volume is 4316692.5
